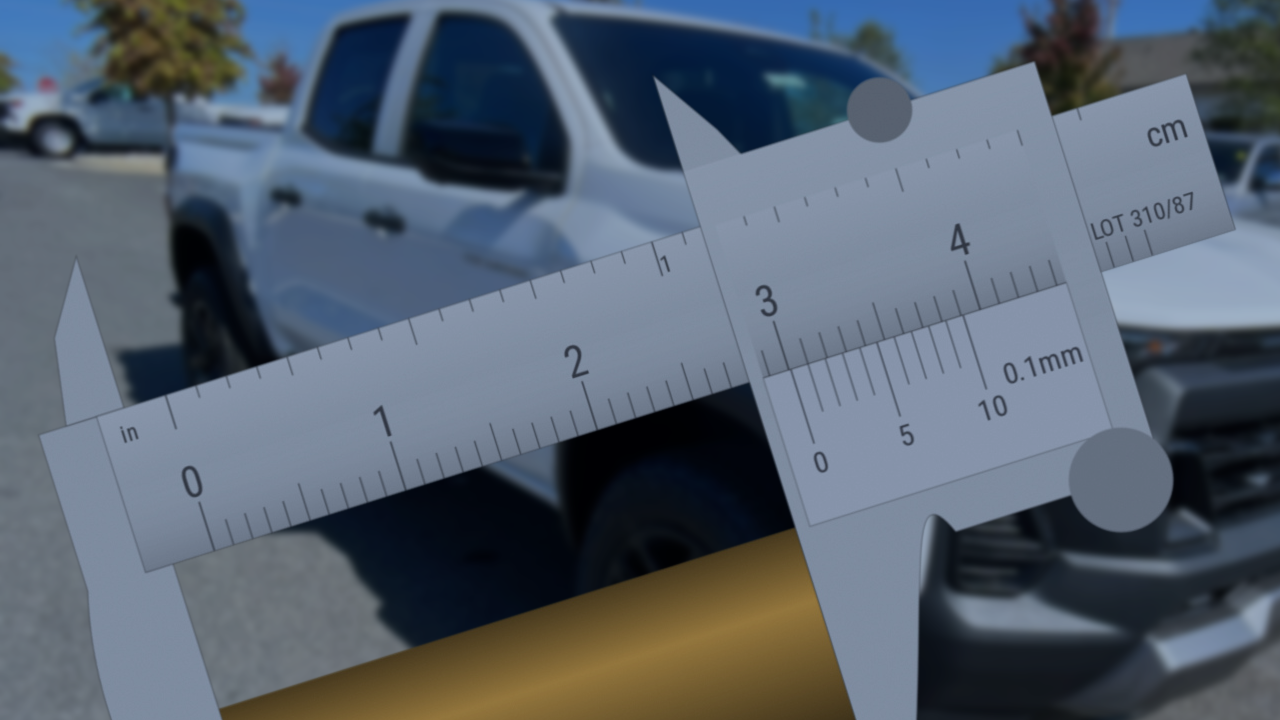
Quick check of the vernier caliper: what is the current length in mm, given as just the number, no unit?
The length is 30.1
